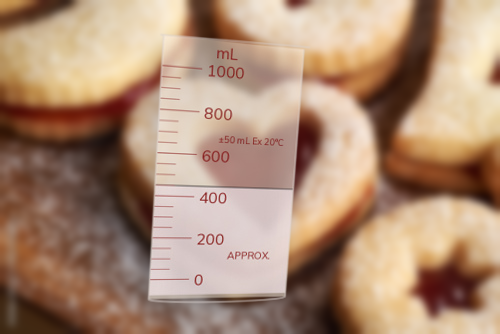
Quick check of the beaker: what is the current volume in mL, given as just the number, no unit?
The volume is 450
